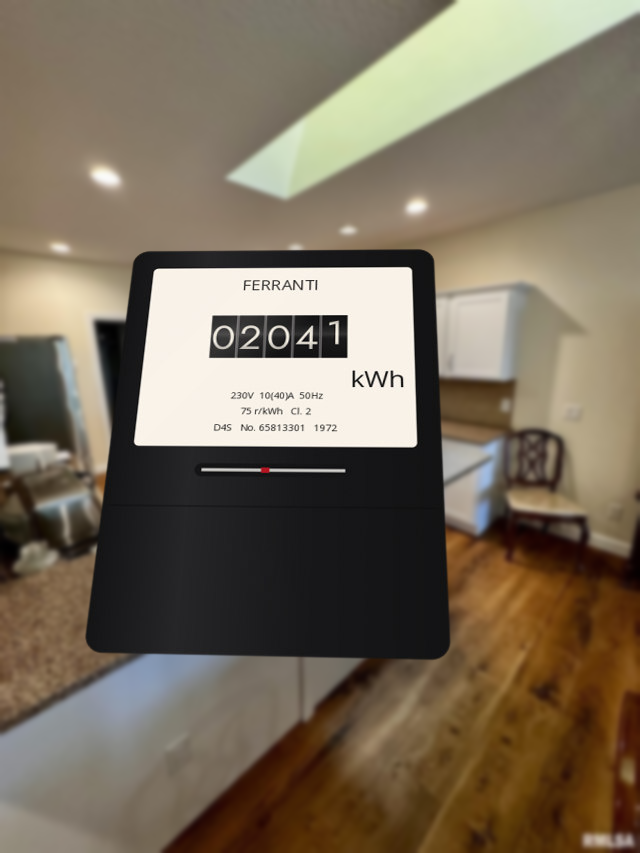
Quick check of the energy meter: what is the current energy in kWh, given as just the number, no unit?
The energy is 2041
